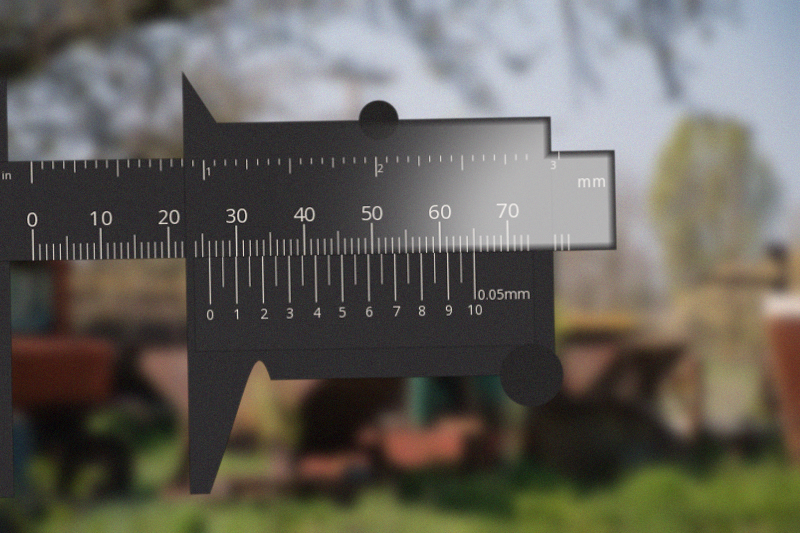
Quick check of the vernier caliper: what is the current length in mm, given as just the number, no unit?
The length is 26.0
